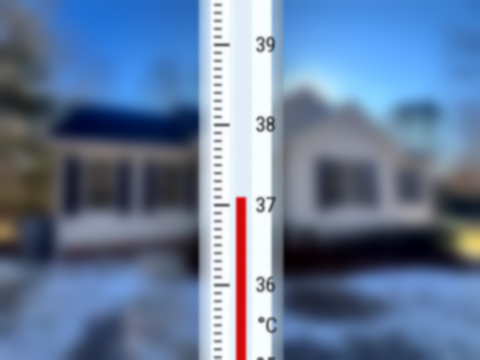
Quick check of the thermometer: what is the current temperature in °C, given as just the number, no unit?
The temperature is 37.1
